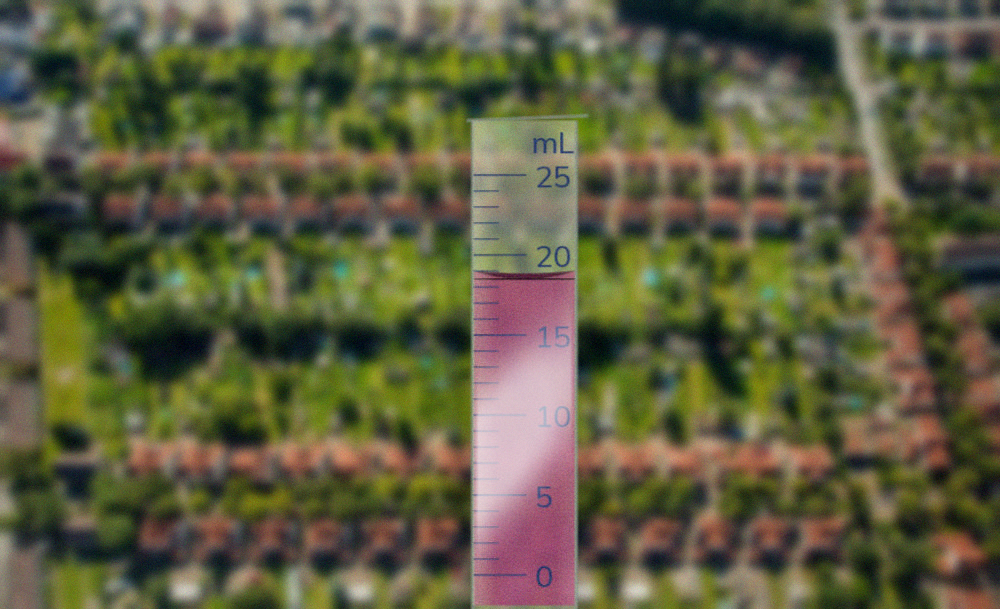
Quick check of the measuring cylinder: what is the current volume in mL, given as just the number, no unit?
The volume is 18.5
